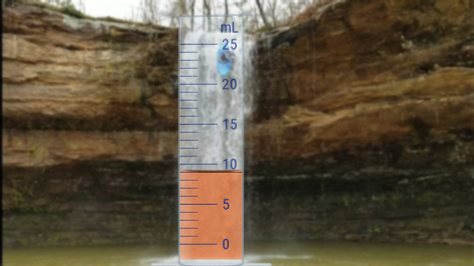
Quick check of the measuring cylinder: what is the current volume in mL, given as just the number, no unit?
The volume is 9
